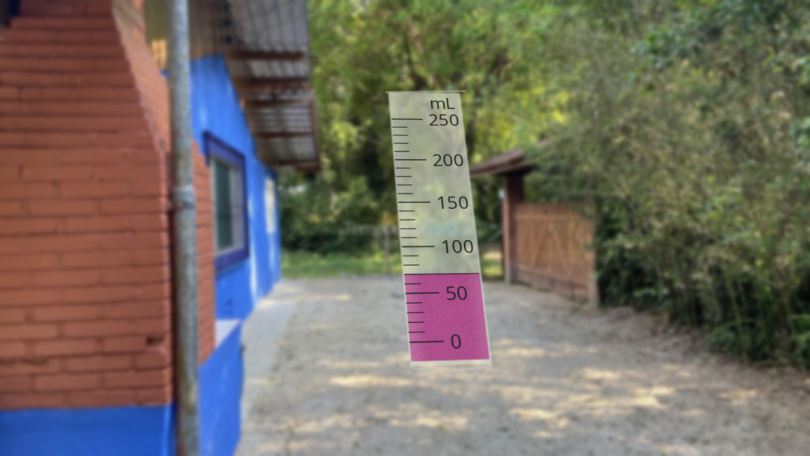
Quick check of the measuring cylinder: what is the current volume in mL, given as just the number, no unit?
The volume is 70
